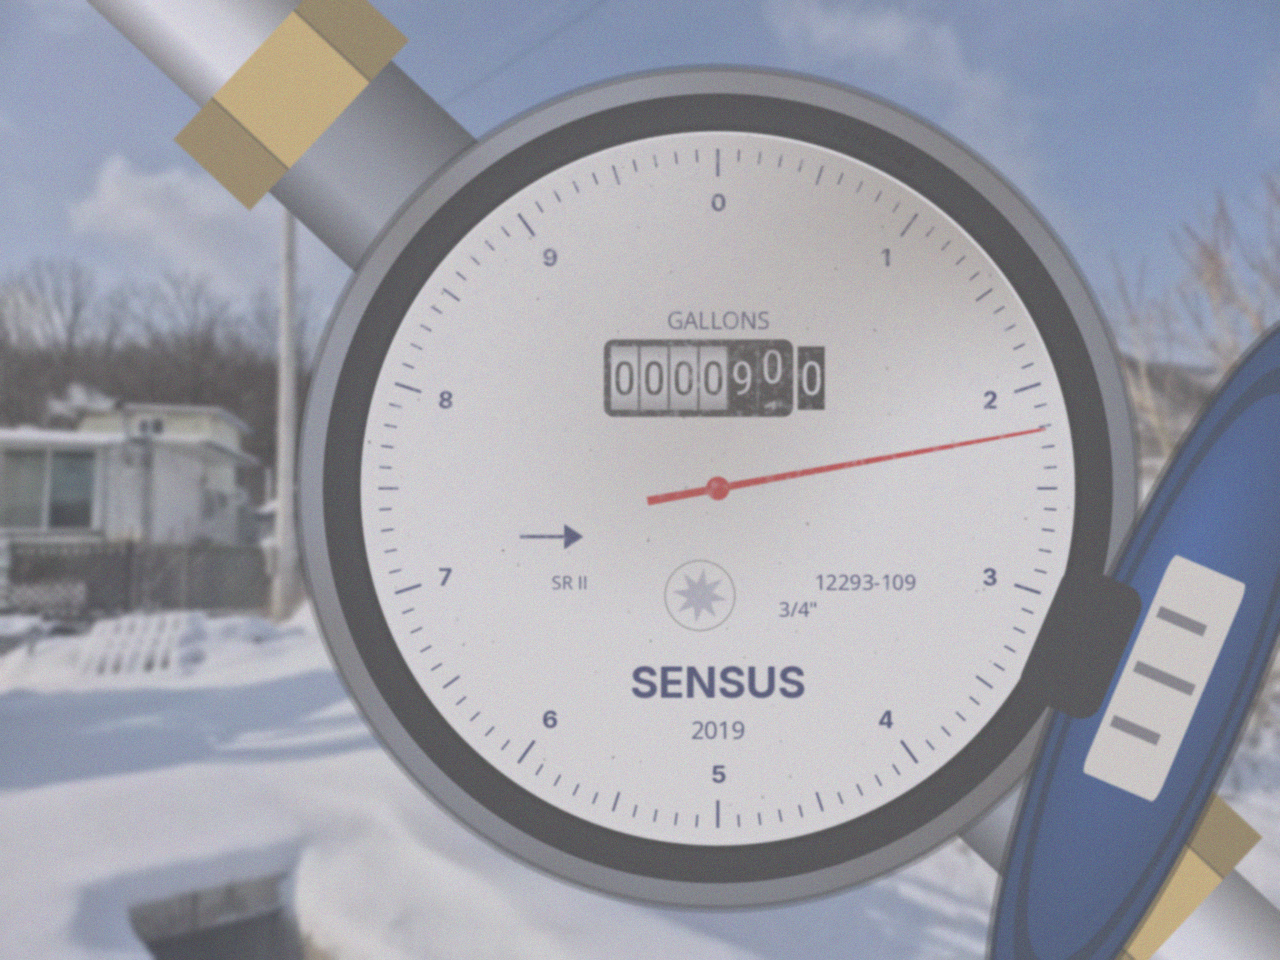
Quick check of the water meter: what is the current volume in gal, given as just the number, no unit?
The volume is 902.2
